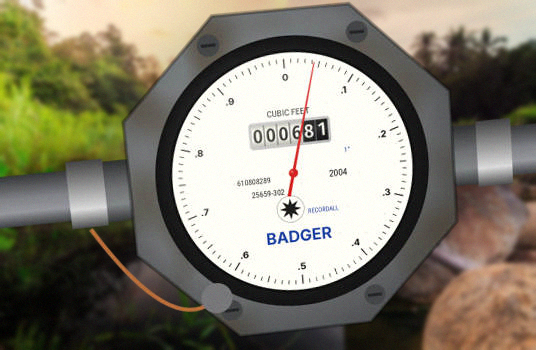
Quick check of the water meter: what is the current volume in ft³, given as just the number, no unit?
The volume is 681.04
